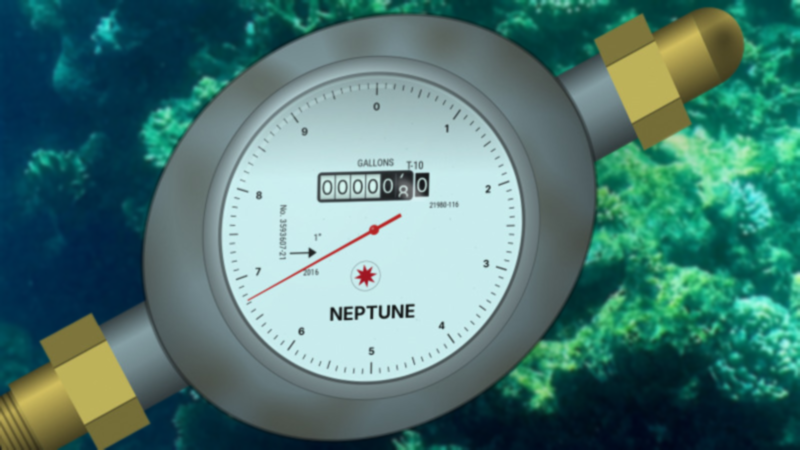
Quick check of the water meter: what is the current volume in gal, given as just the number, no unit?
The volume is 76.7
